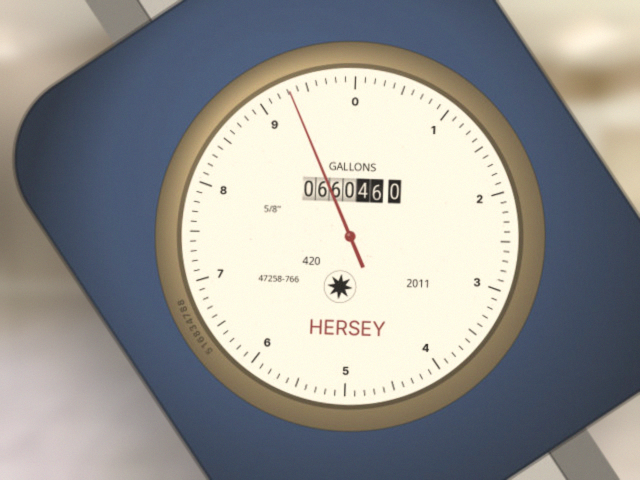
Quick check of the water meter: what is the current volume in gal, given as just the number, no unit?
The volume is 660459.3
